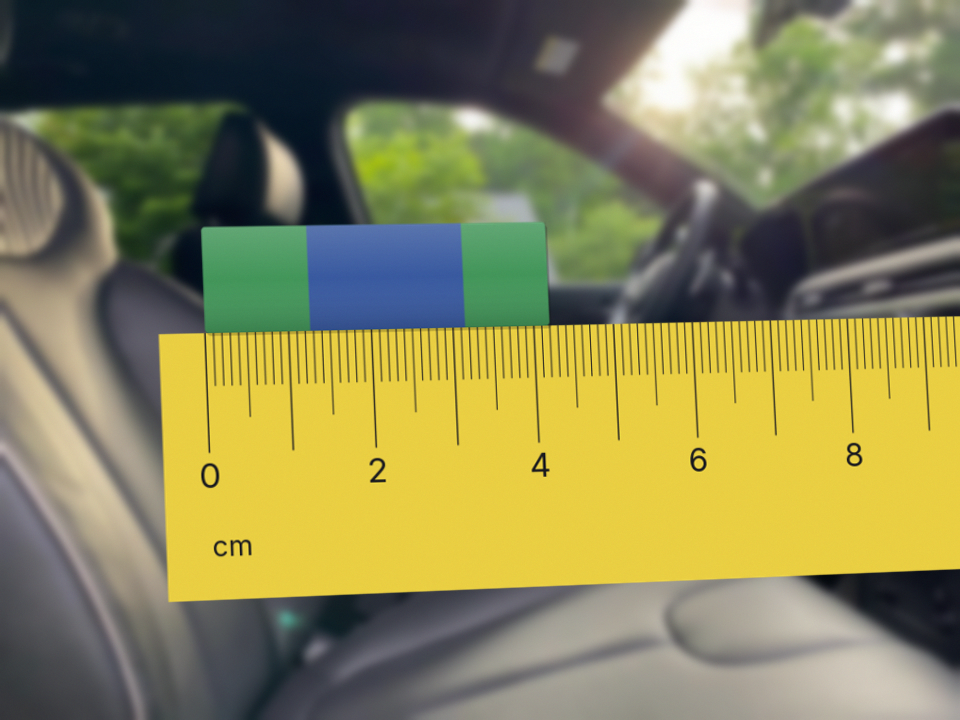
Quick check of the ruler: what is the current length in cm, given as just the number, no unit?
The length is 4.2
